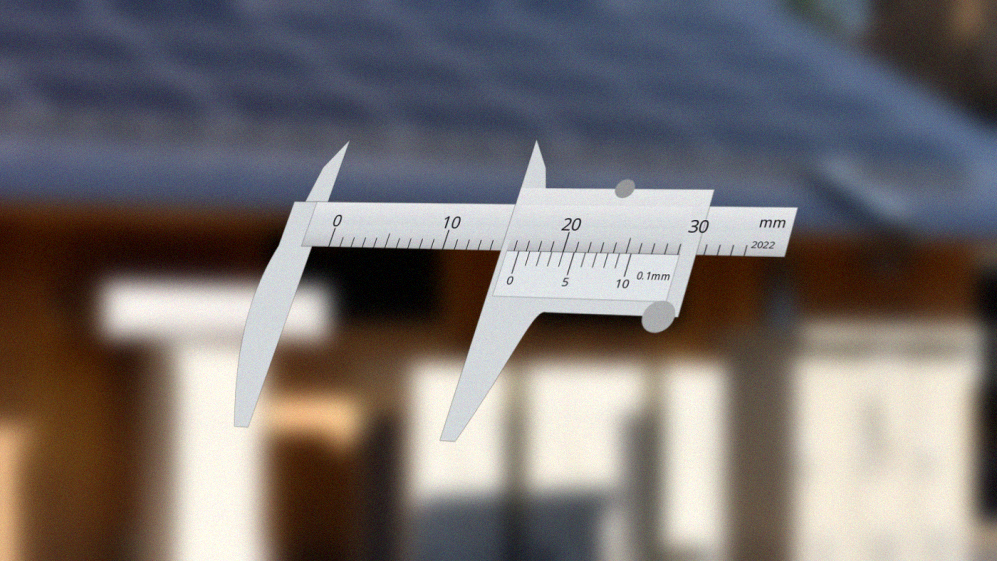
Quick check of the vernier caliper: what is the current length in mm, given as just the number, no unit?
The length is 16.4
